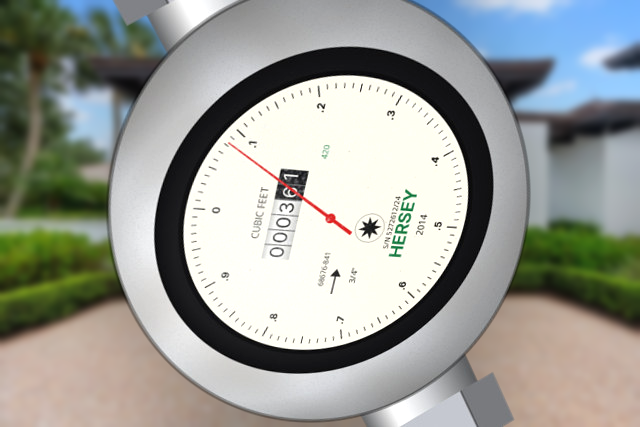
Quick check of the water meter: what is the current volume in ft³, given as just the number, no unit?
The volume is 361.08
